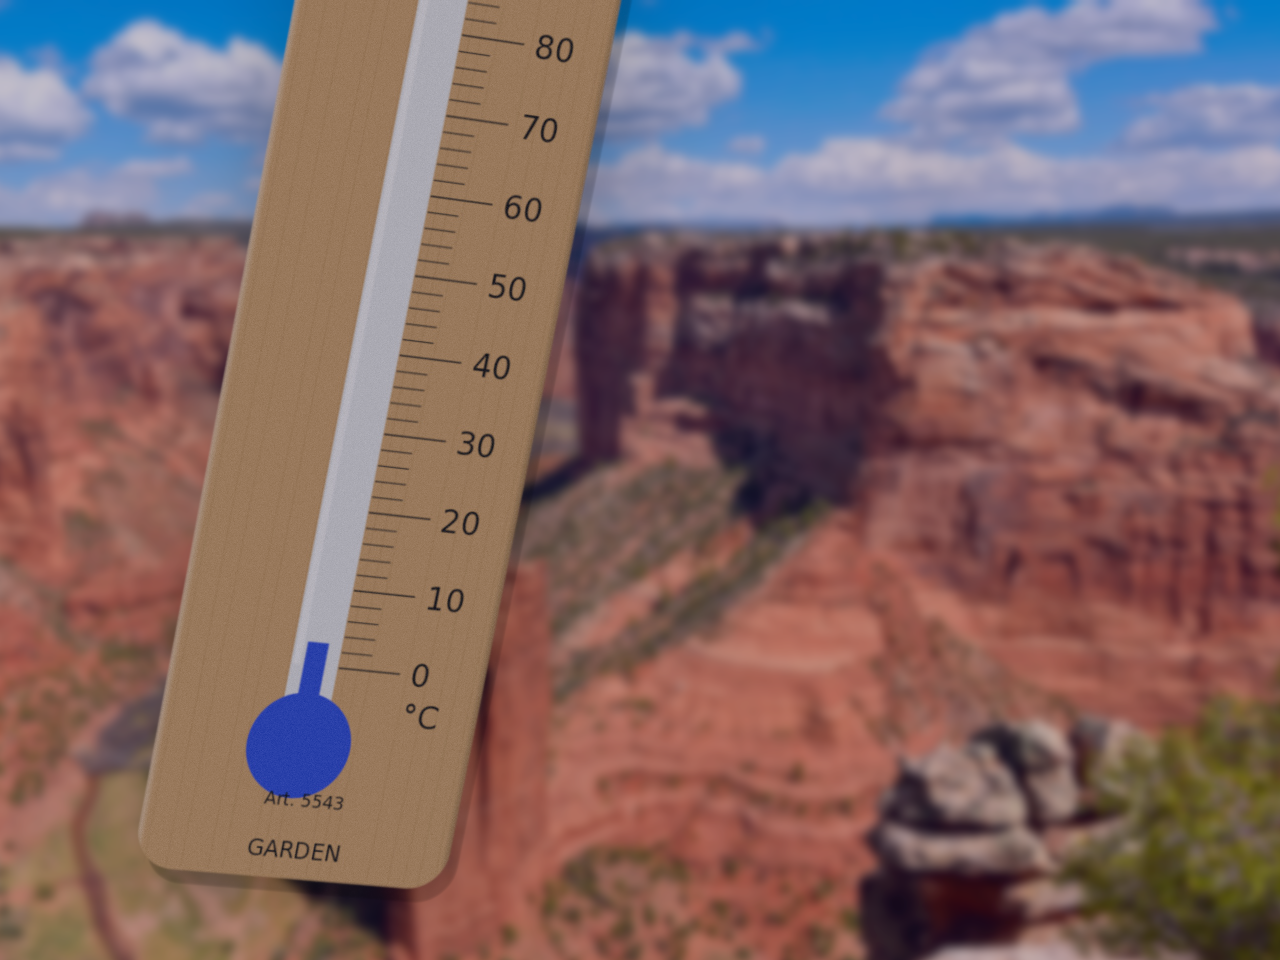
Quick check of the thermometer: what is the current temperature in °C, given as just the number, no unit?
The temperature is 3
